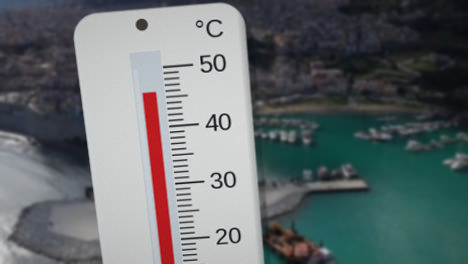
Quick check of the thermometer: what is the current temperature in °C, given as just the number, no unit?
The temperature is 46
